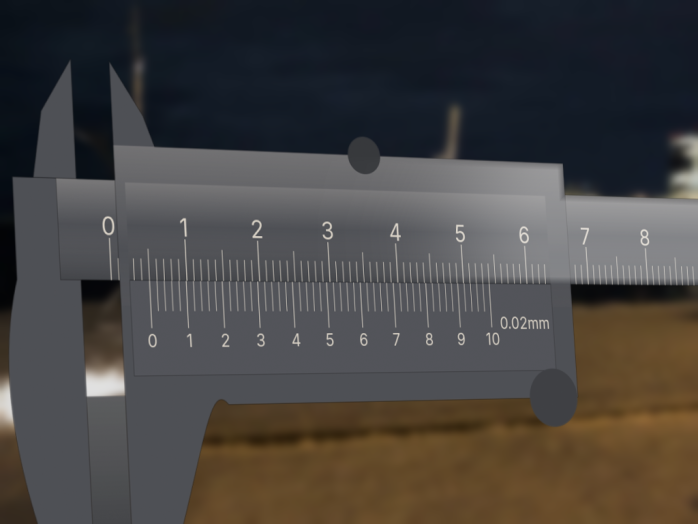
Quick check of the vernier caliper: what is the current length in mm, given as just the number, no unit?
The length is 5.0
